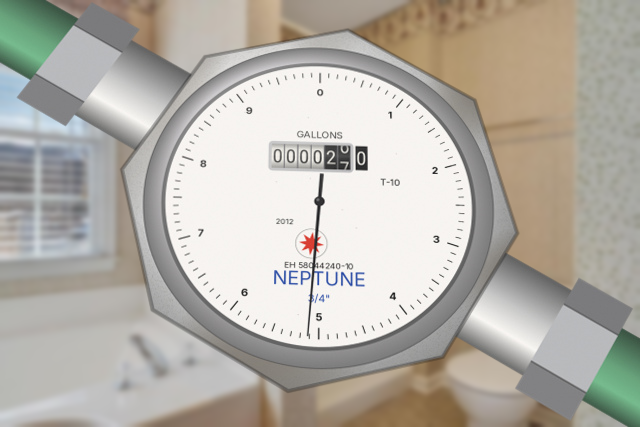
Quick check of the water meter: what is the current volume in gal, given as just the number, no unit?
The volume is 265.1
